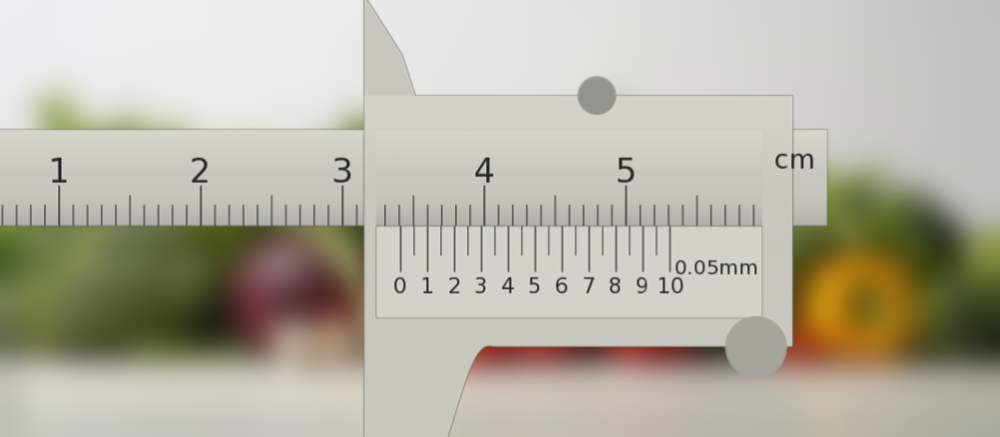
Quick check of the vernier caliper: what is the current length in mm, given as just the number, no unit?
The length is 34.1
